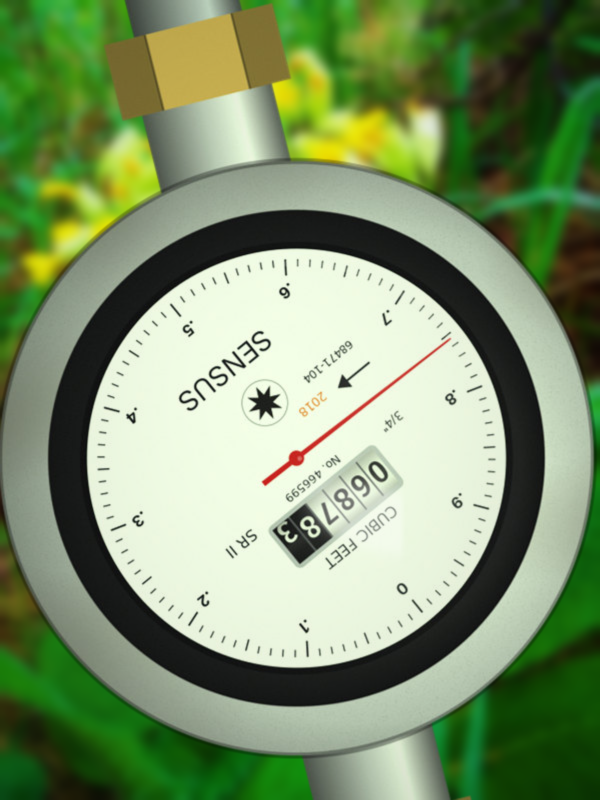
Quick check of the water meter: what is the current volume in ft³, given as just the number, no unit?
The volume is 68782.75
